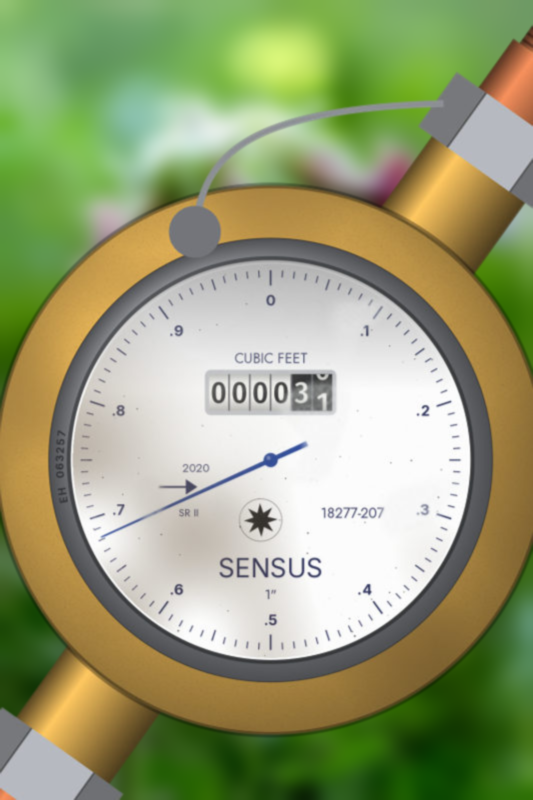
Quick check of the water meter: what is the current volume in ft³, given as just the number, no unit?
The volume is 30.68
